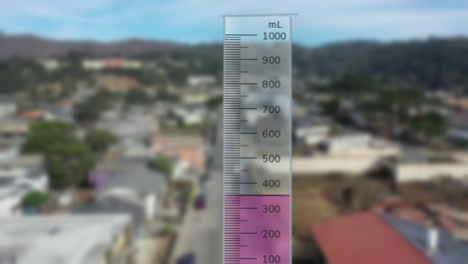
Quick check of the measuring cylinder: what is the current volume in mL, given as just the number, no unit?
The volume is 350
